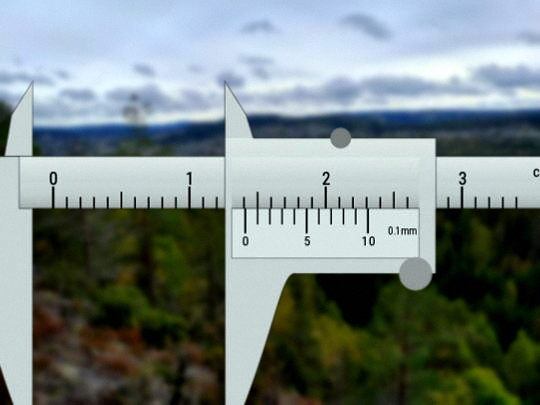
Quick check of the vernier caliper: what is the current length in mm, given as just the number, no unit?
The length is 14.1
